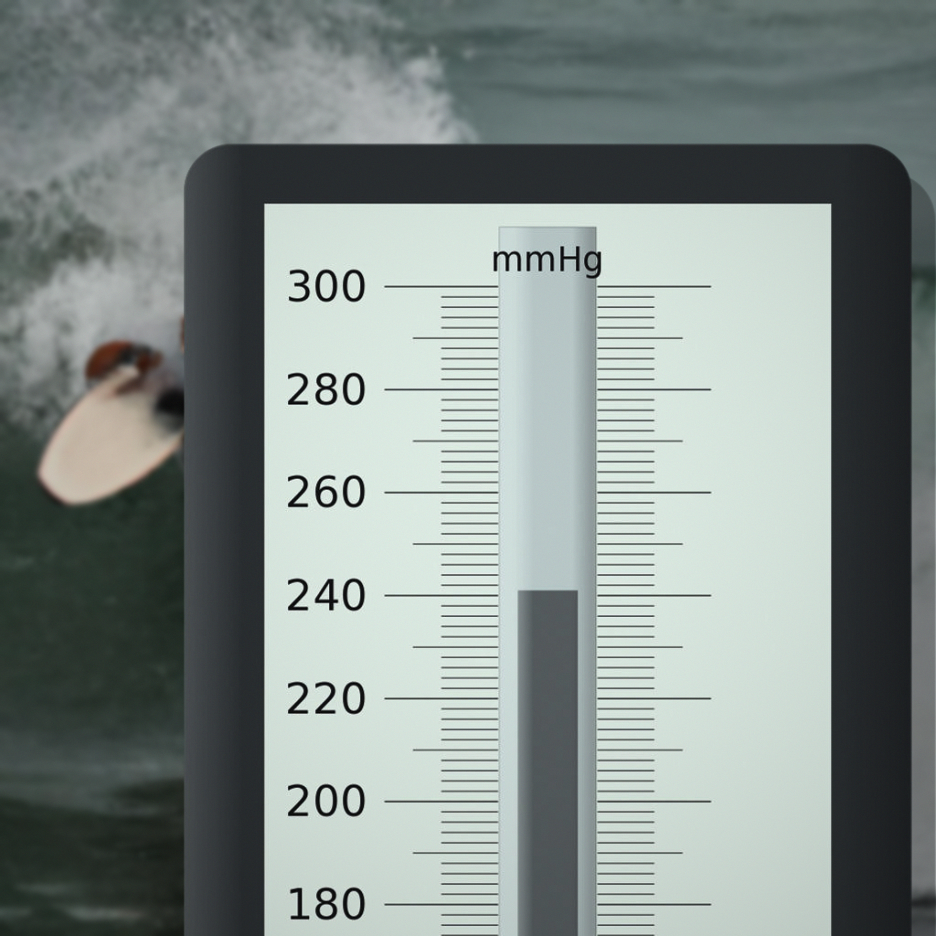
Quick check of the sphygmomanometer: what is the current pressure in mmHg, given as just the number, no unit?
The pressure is 241
